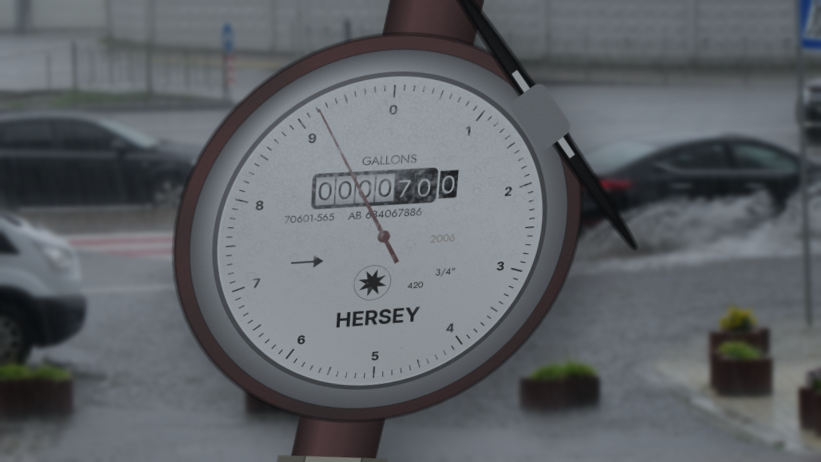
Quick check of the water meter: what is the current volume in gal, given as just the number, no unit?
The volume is 699.2
